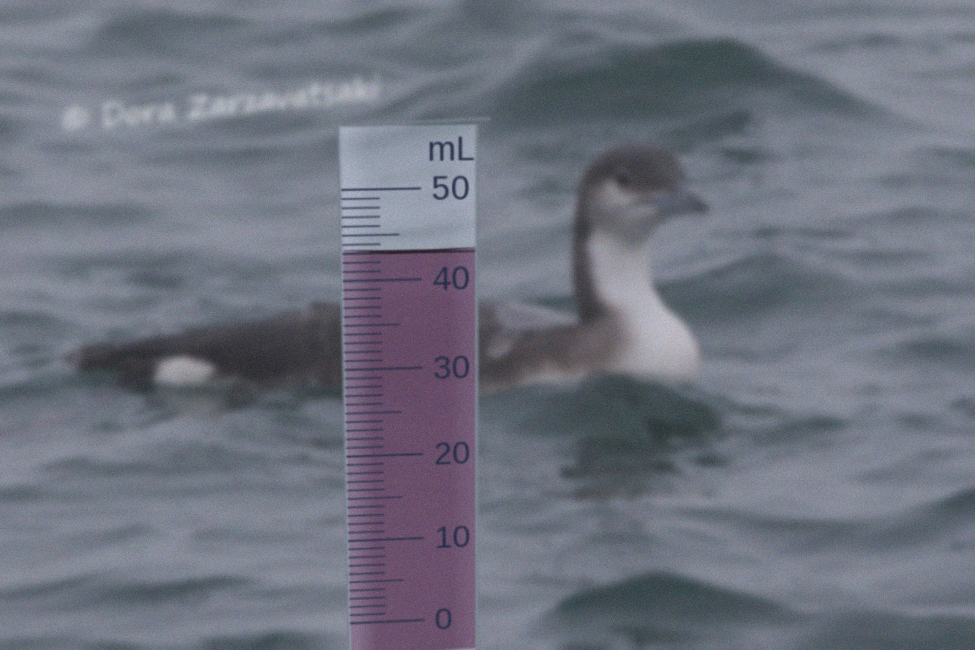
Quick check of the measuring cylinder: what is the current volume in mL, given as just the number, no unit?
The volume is 43
